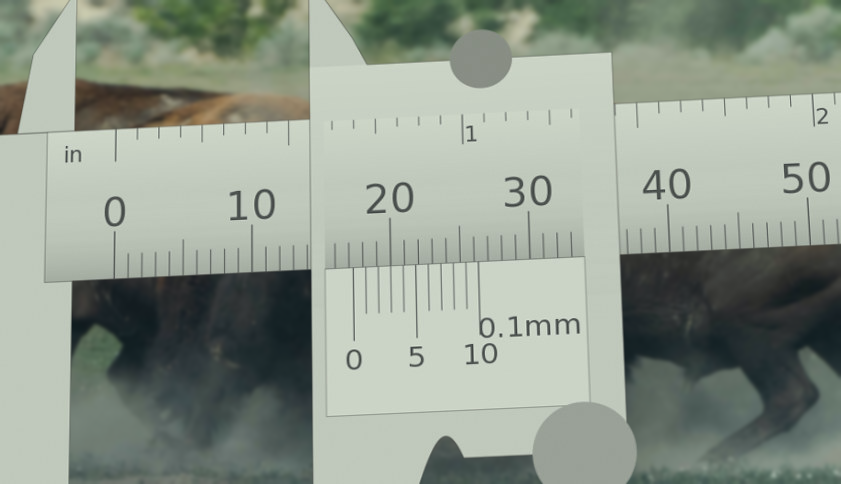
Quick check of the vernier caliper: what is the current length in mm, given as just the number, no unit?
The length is 17.3
